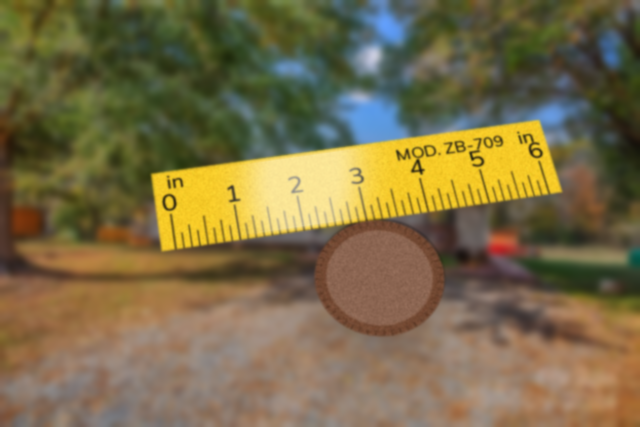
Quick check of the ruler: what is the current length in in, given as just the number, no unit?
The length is 2
